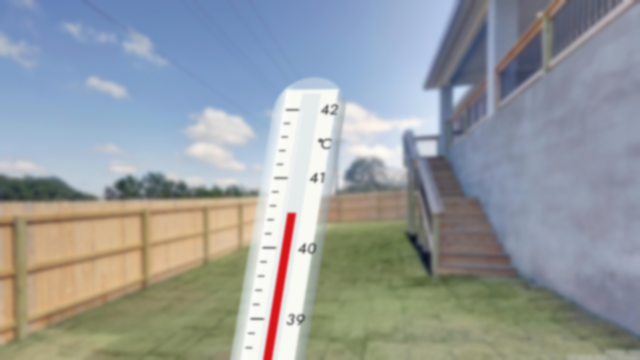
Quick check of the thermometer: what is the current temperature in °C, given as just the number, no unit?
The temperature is 40.5
